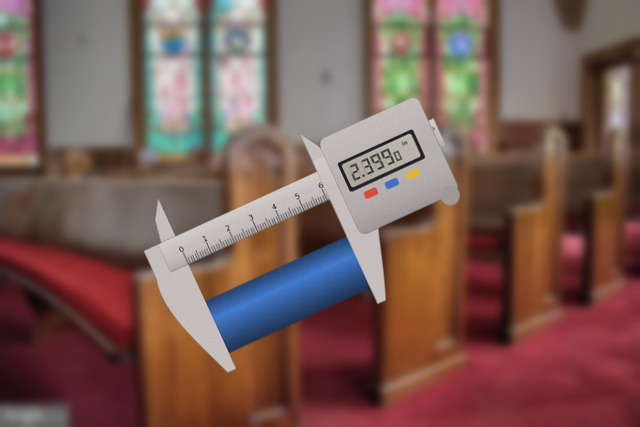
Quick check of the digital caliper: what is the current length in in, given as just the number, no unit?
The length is 2.3990
